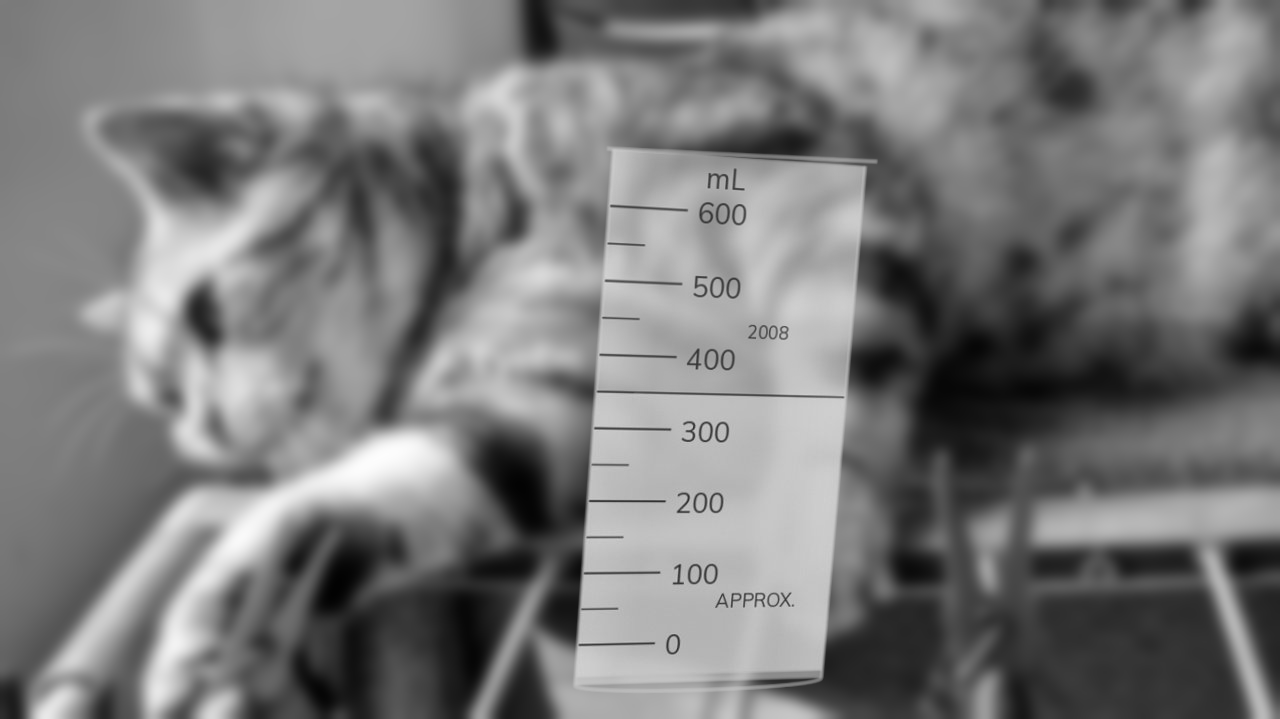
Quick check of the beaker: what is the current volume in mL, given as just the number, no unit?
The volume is 350
